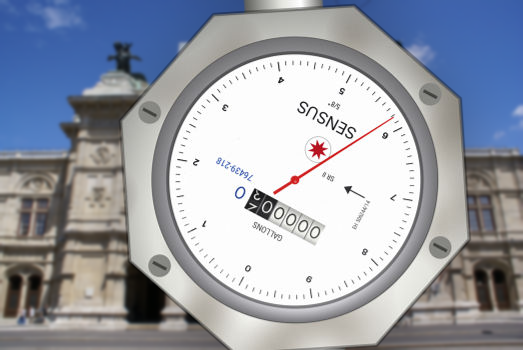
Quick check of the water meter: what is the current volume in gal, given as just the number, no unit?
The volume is 25.8
